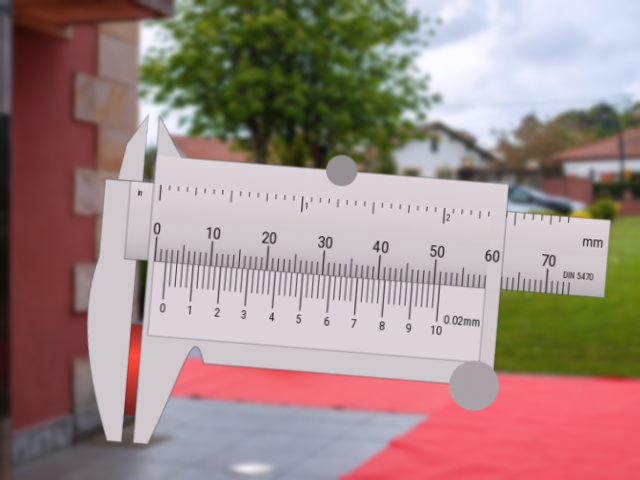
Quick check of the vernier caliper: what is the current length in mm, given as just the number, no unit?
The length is 2.0
